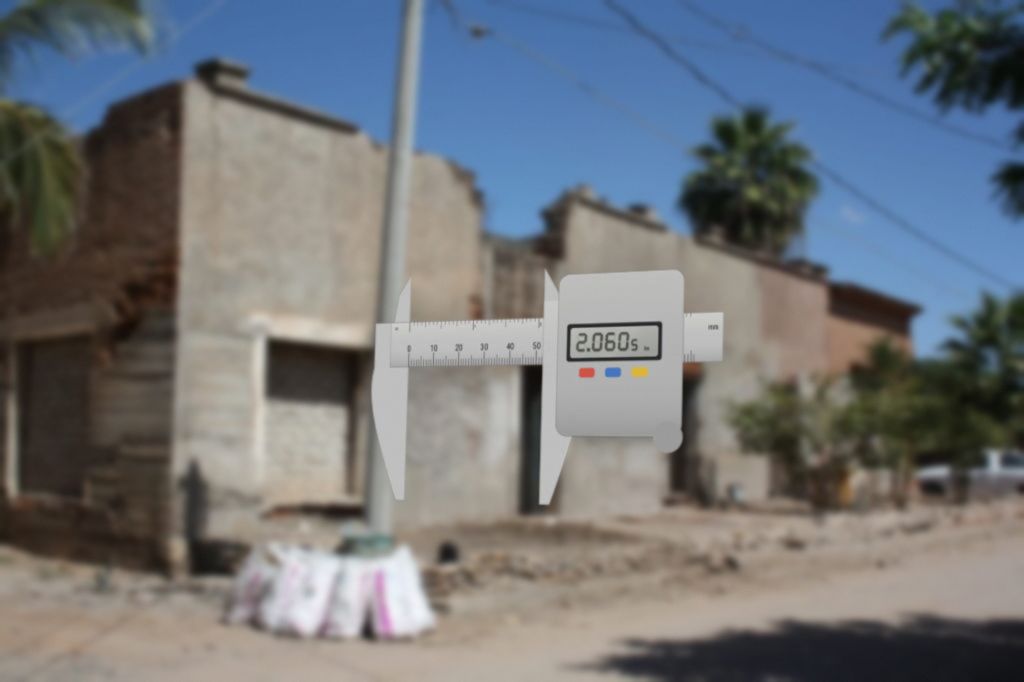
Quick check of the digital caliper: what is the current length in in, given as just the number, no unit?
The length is 2.0605
